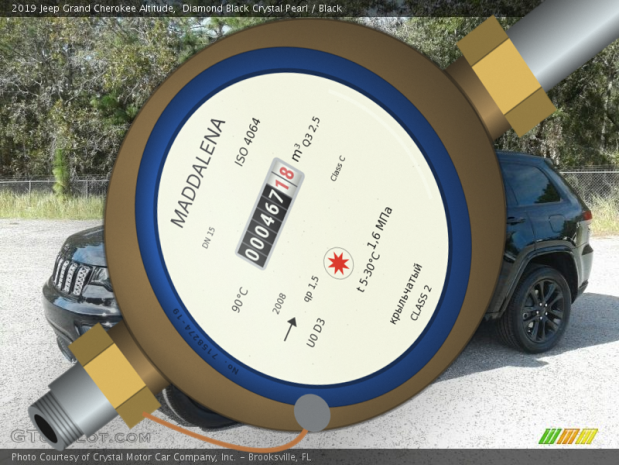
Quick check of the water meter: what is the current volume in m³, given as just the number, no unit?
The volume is 467.18
